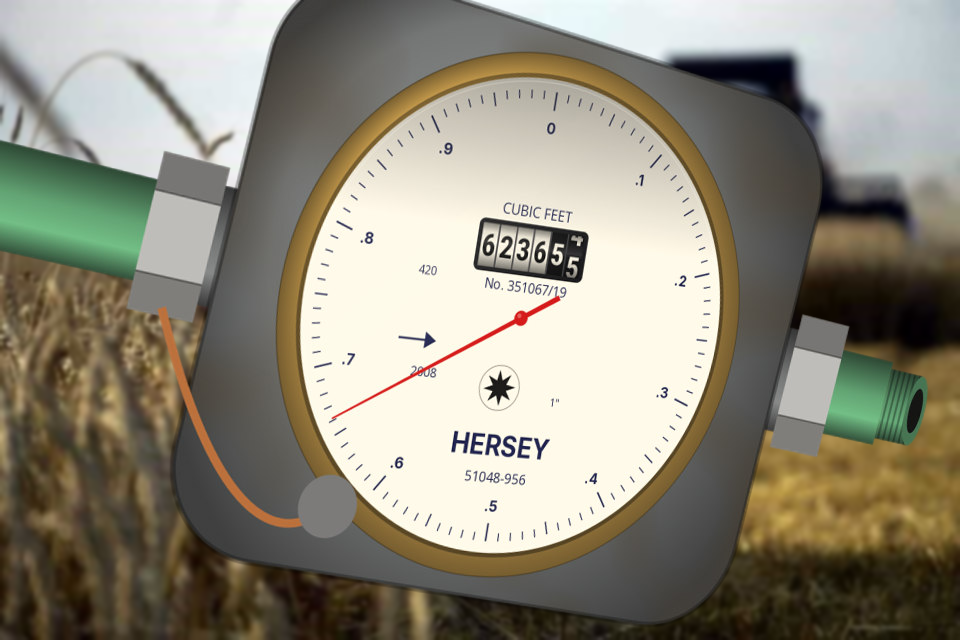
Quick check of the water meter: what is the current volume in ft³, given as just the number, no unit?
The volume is 623654.66
